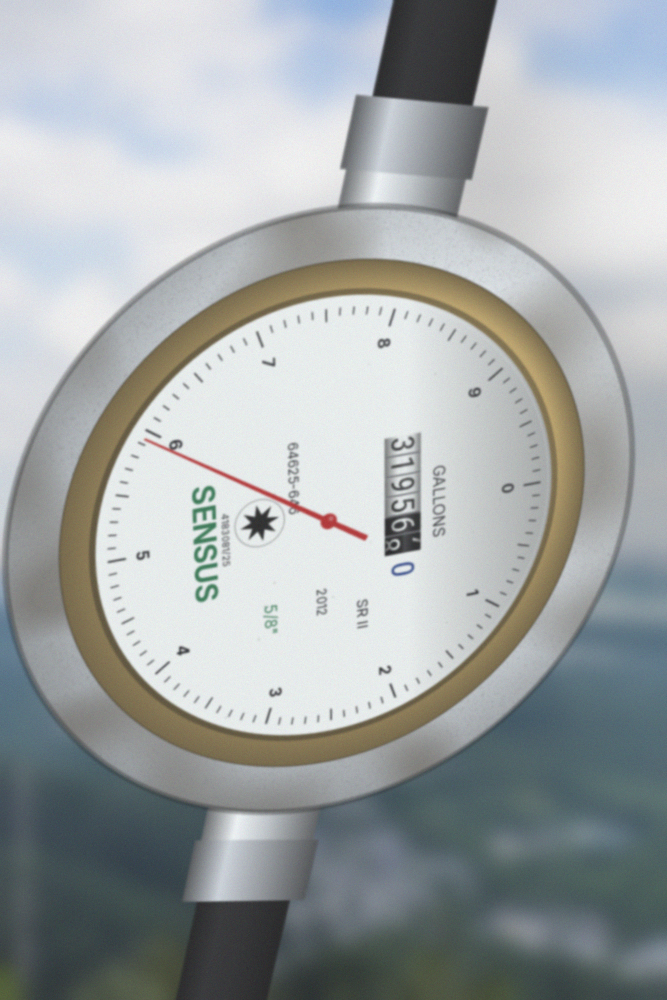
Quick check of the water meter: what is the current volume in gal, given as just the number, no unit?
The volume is 3195675.9
